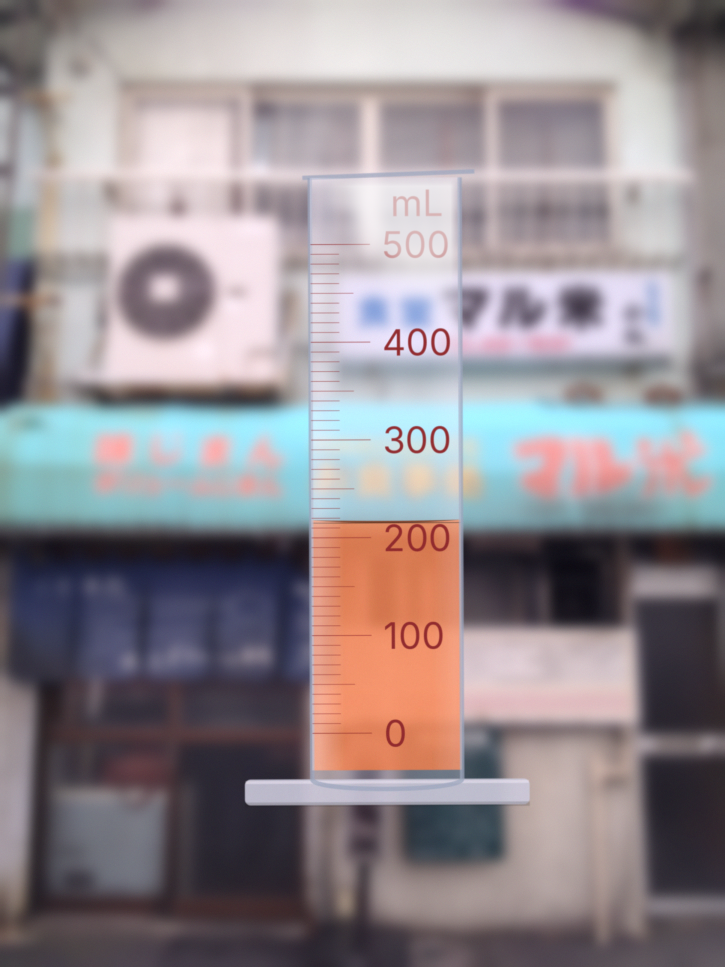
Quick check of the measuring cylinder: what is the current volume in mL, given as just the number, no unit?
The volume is 215
